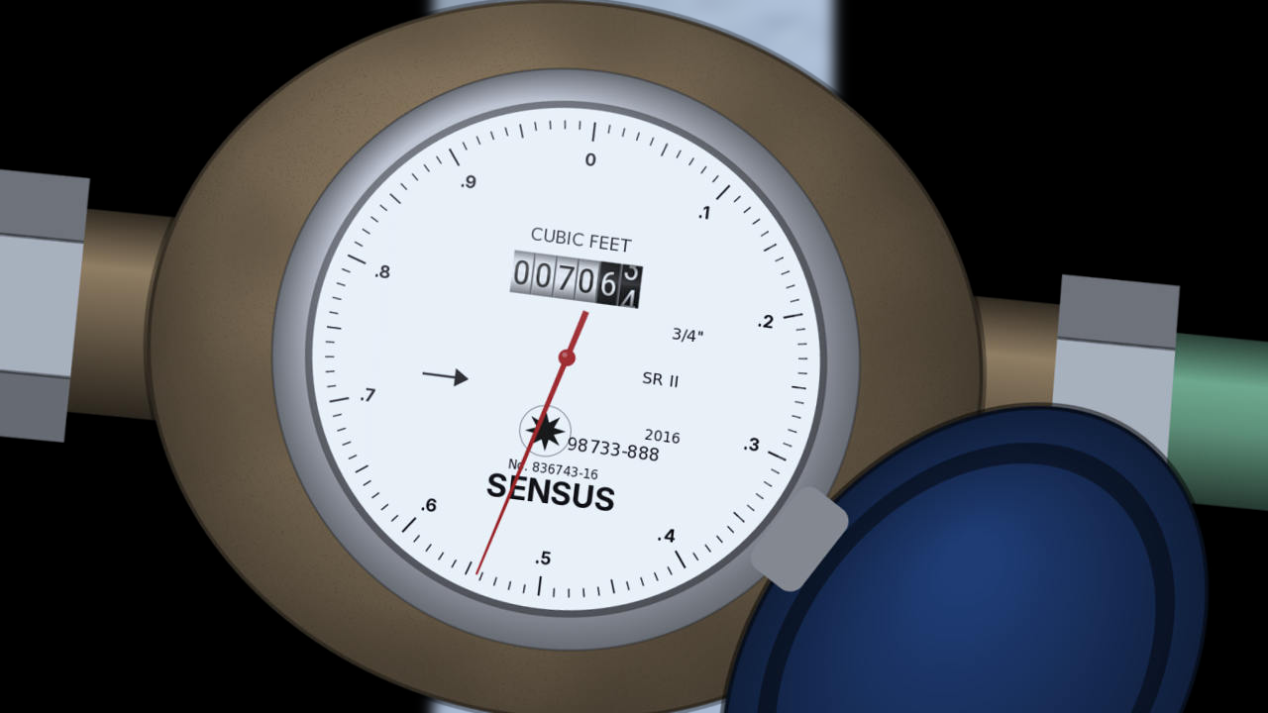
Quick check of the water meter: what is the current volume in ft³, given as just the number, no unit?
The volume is 7063.54
